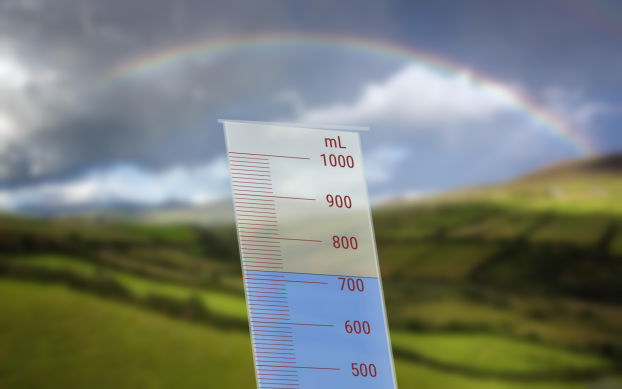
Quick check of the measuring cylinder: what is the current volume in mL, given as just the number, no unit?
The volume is 720
